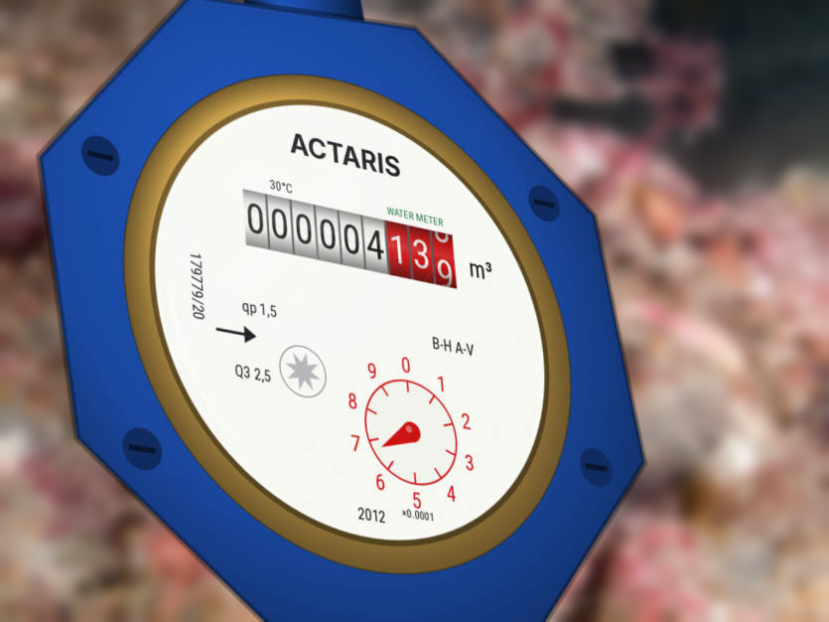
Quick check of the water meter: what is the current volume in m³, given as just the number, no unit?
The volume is 4.1386
